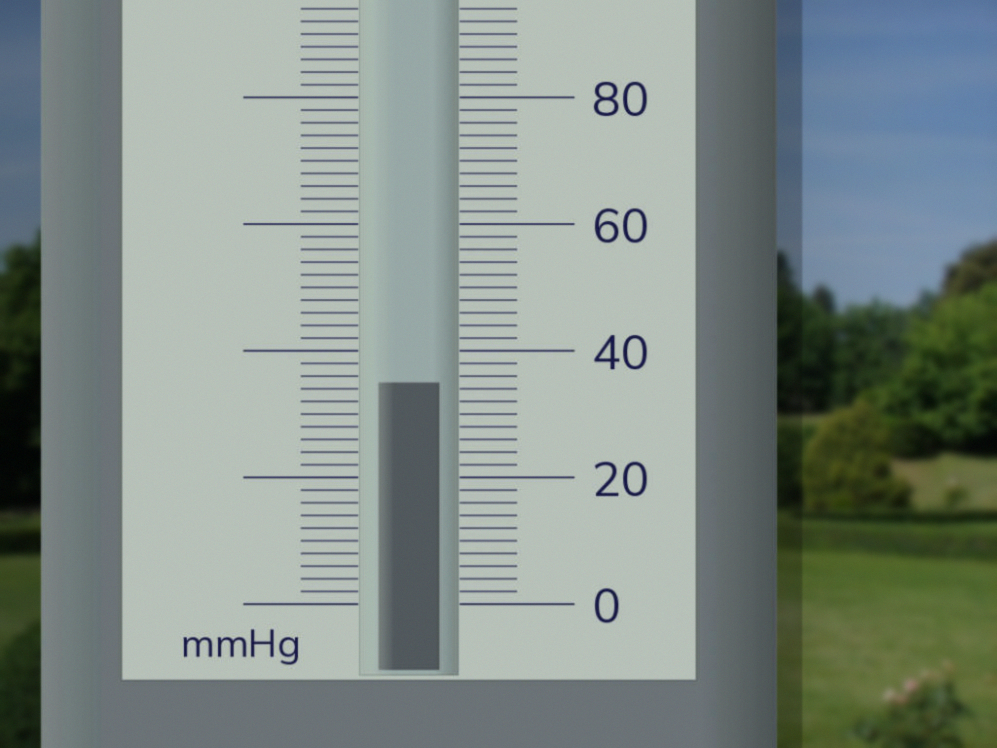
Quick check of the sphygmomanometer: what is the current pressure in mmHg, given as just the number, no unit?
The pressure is 35
